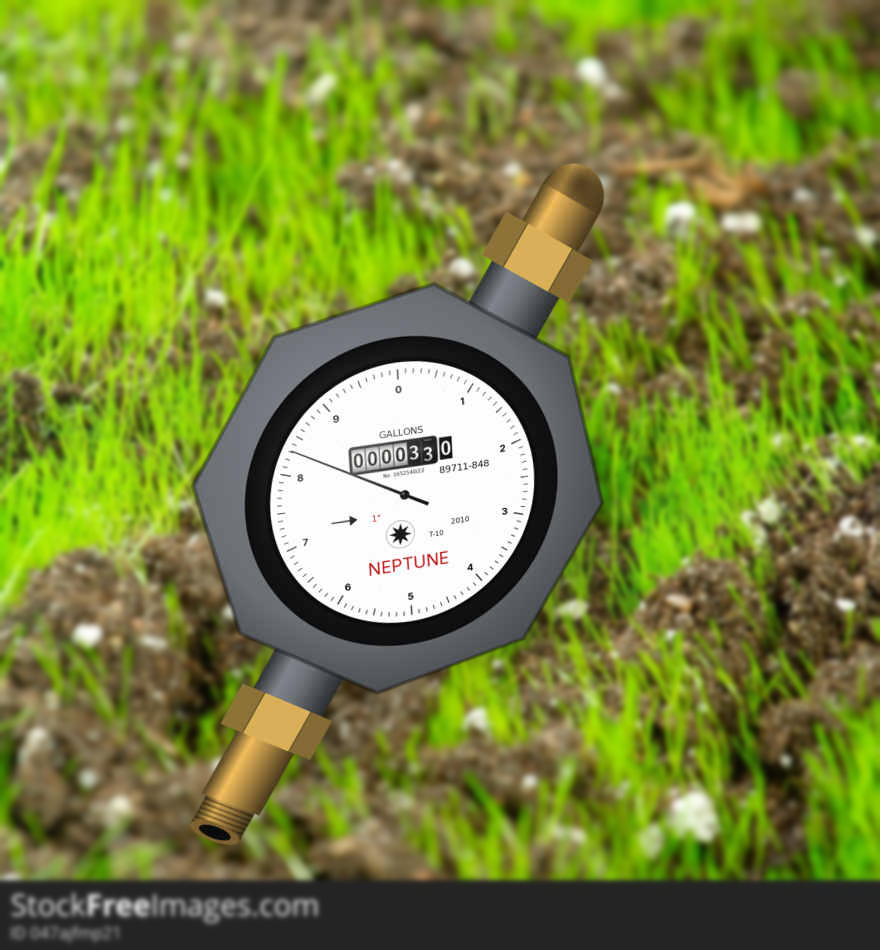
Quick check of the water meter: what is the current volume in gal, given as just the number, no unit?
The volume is 328.3
